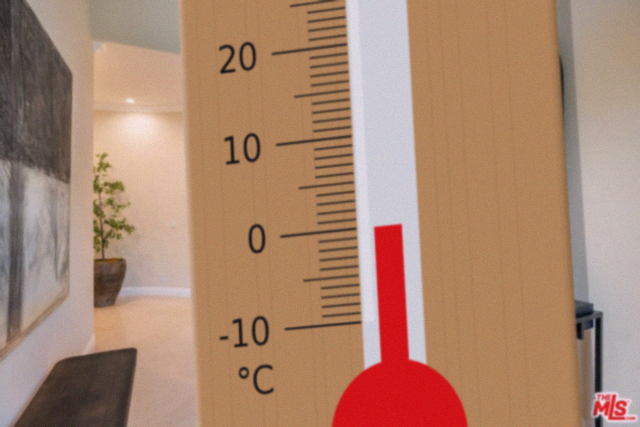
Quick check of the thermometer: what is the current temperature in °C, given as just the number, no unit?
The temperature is 0
